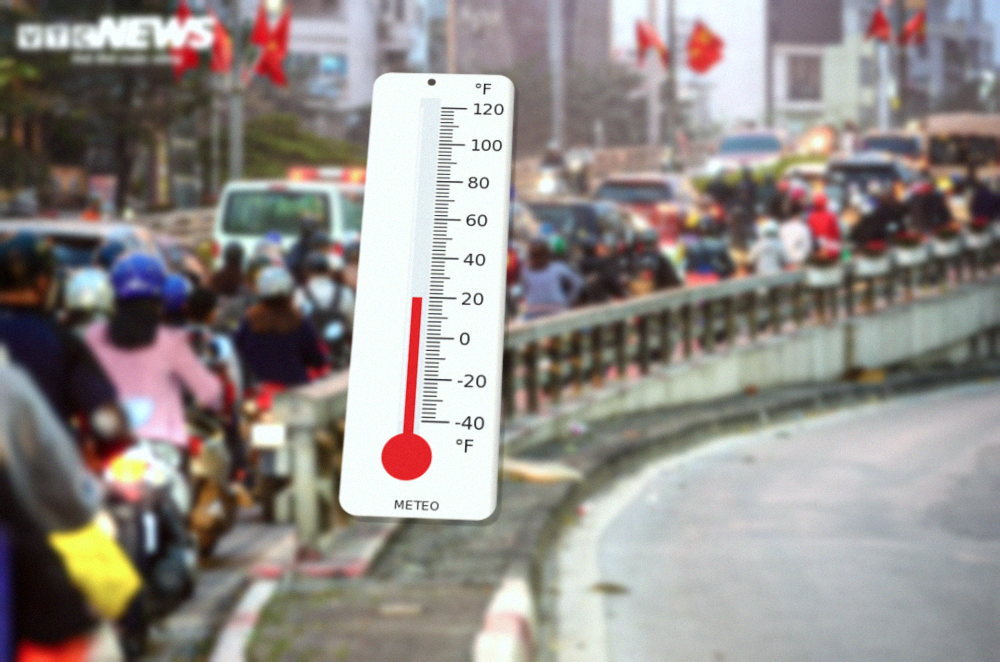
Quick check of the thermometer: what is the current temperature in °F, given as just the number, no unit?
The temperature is 20
